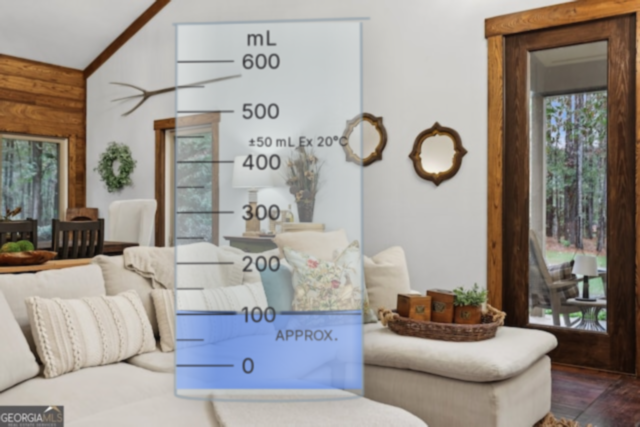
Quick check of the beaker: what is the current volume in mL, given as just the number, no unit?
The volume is 100
